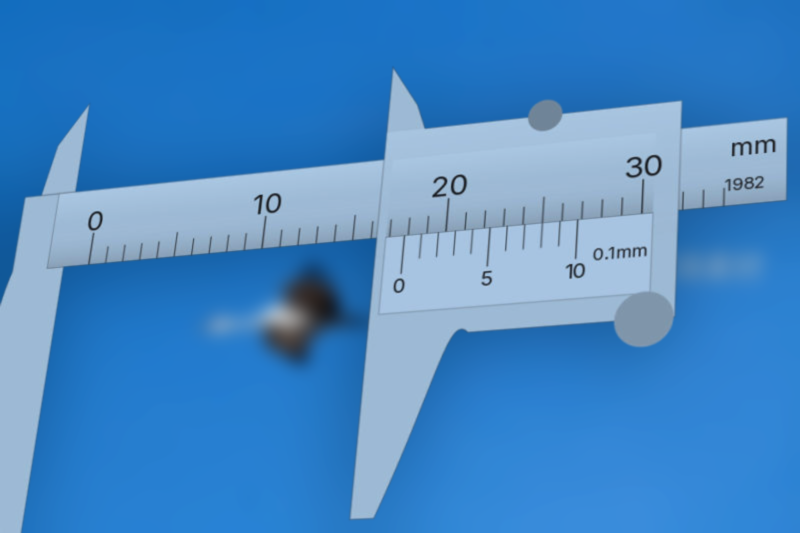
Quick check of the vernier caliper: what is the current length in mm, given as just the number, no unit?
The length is 17.8
